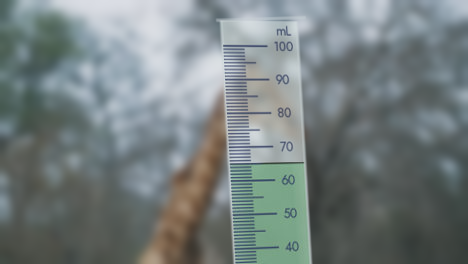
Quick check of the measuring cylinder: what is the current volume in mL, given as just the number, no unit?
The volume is 65
